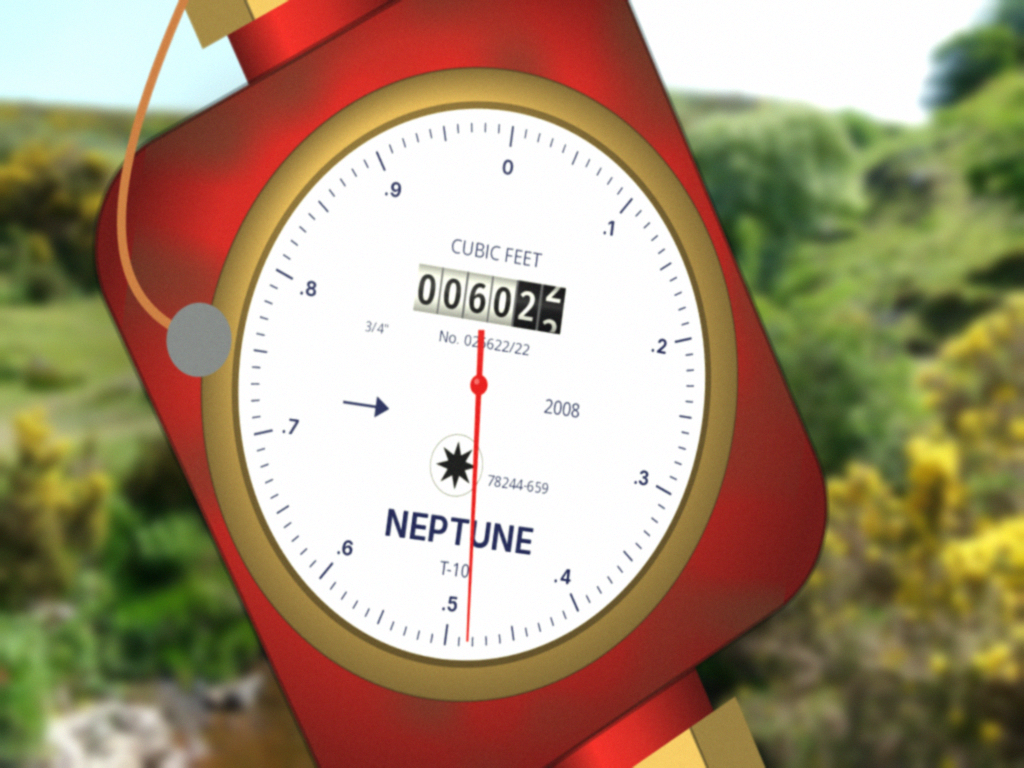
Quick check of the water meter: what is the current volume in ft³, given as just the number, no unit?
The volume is 6022.48
